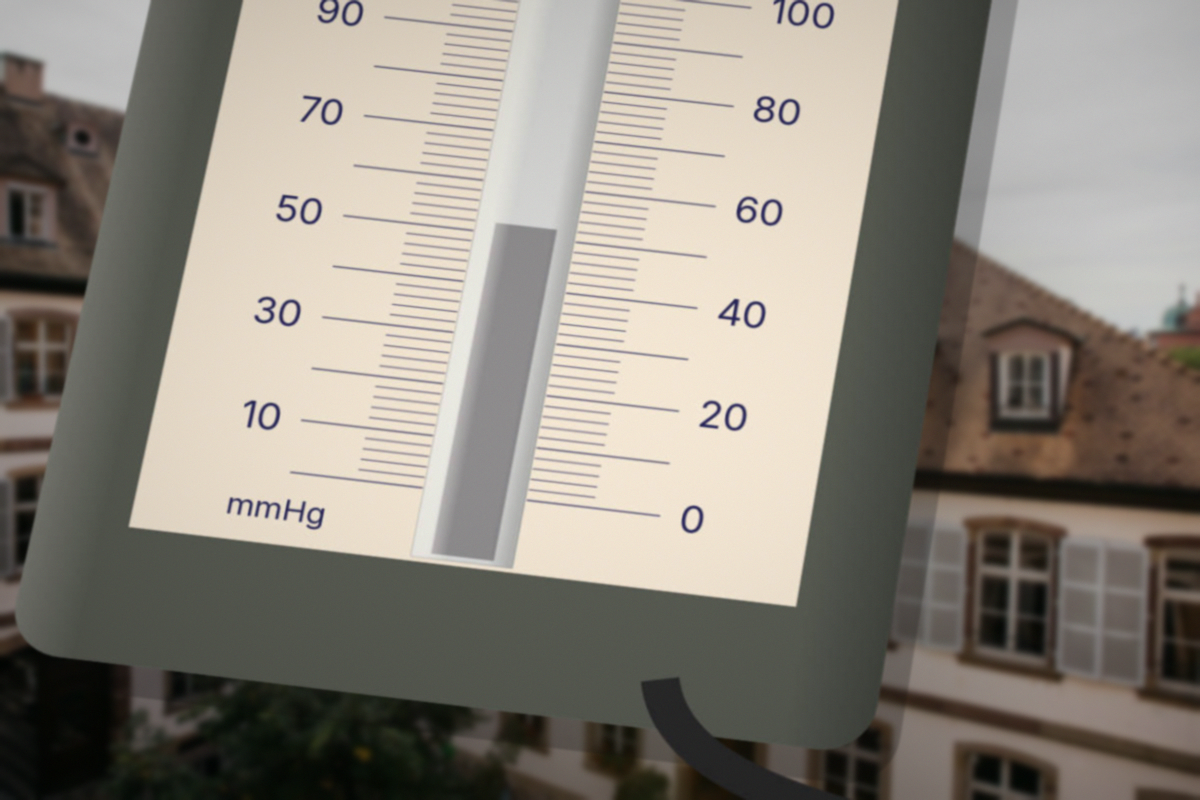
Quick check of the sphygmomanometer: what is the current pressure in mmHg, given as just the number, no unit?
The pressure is 52
